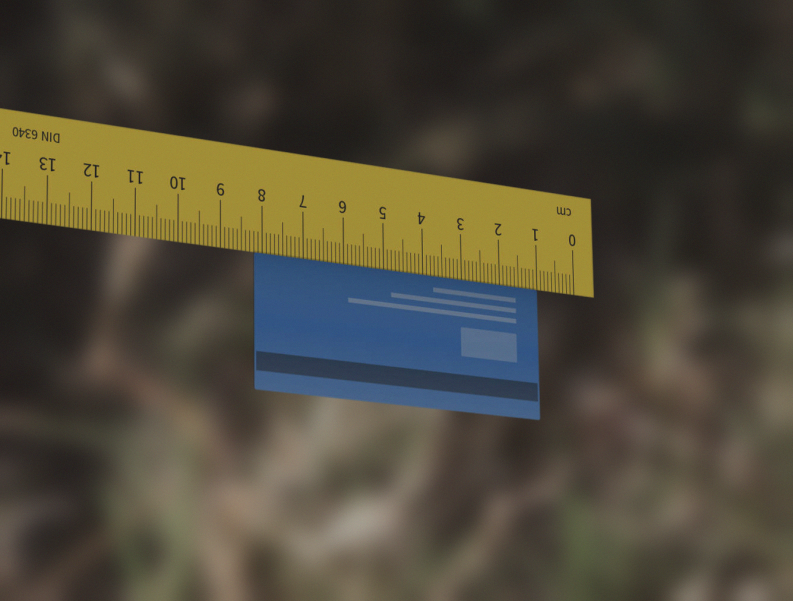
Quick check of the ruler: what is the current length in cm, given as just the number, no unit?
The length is 7.2
